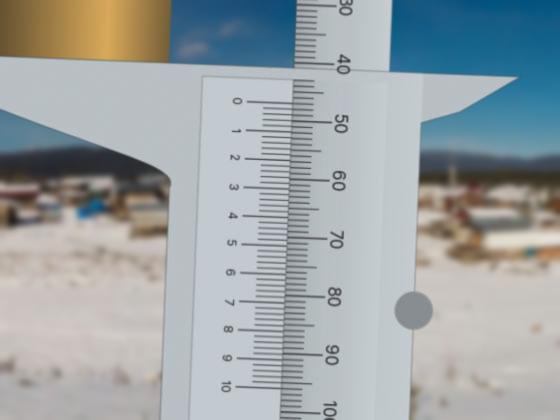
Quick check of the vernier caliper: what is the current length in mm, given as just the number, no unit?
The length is 47.0
